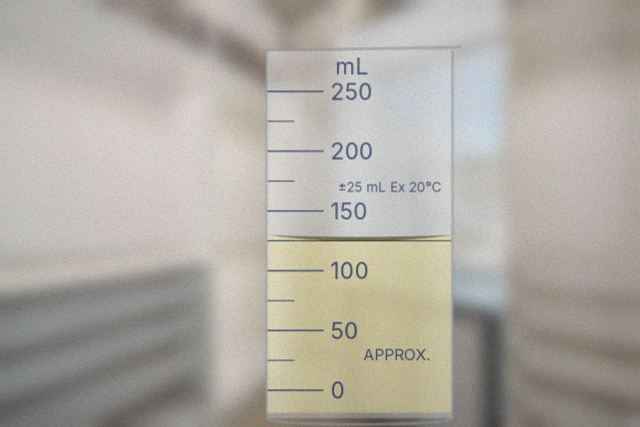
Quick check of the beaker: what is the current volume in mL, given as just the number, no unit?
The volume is 125
